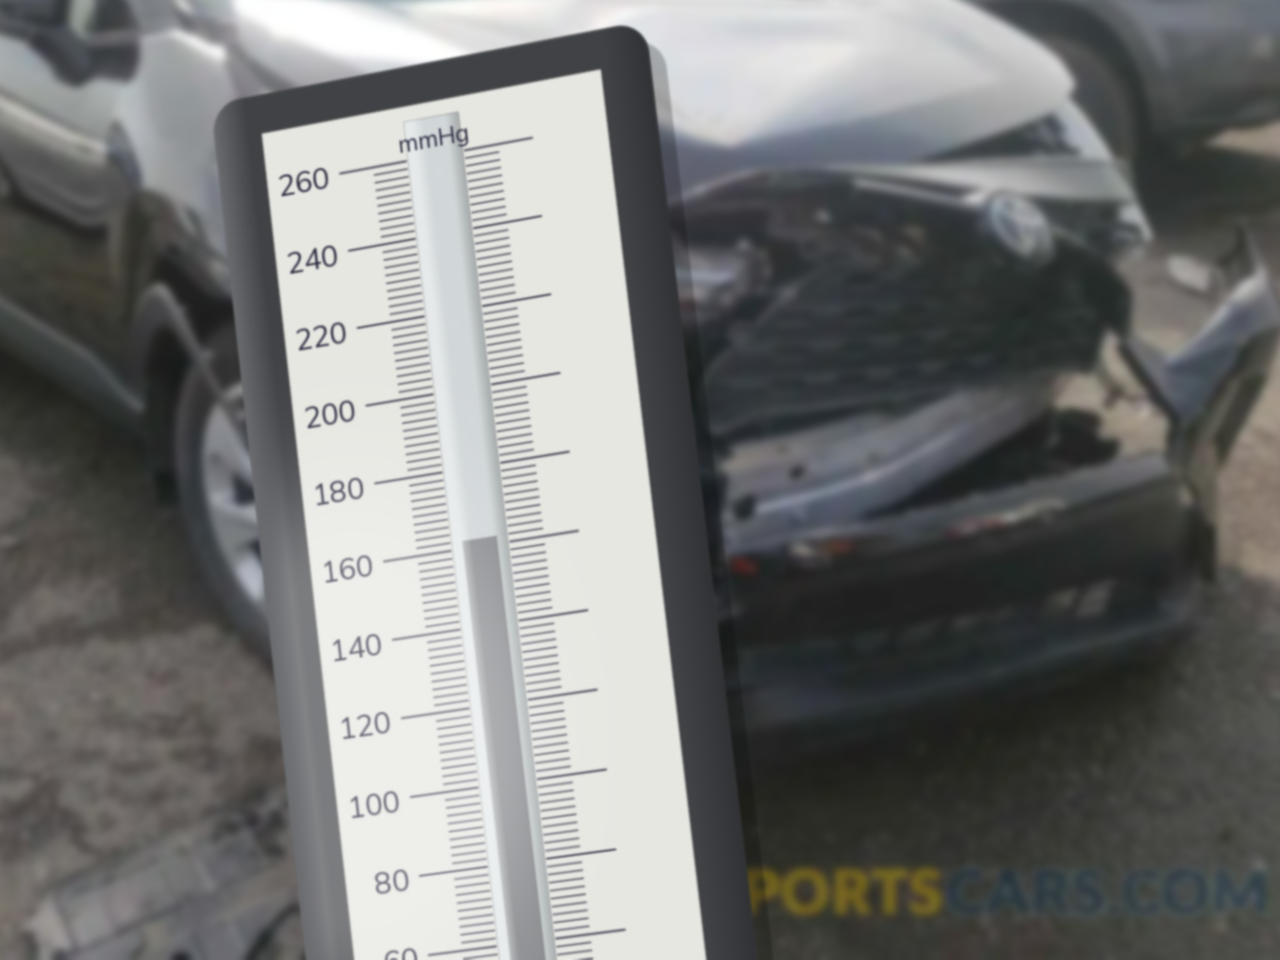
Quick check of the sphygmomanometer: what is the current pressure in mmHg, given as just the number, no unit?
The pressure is 162
